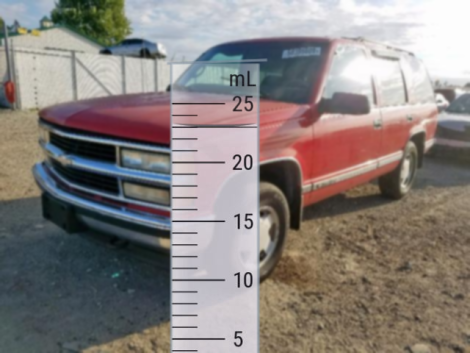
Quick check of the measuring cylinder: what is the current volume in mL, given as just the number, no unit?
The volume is 23
